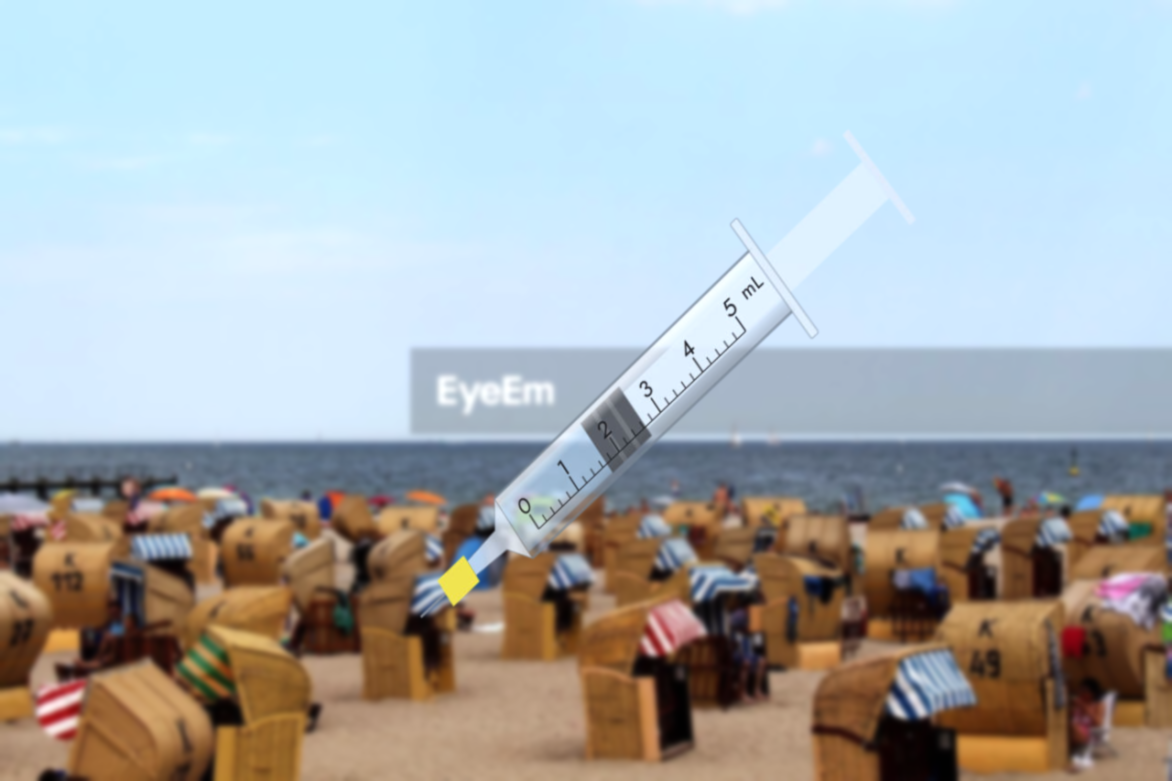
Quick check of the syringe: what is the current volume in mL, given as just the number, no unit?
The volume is 1.7
